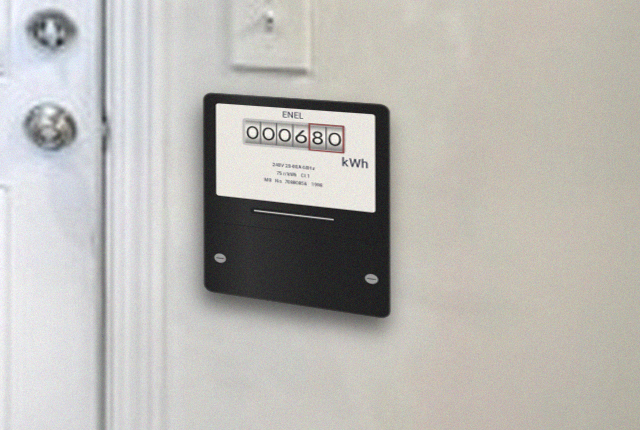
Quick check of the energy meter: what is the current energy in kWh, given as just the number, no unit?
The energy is 6.80
